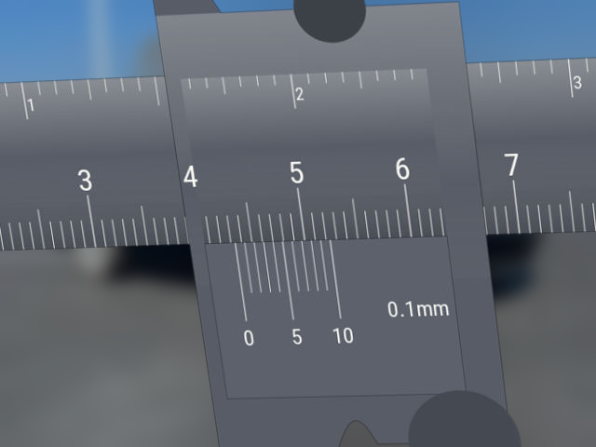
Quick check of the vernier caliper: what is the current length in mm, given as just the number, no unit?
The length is 43.4
